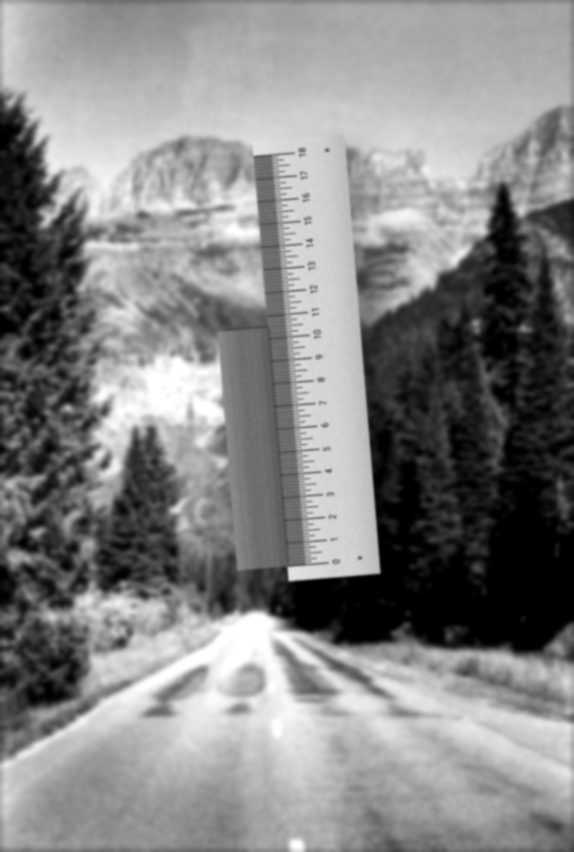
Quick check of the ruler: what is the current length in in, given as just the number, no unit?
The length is 10.5
